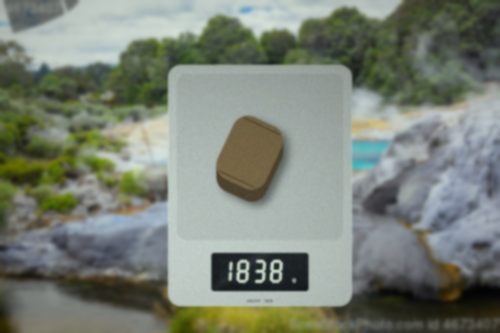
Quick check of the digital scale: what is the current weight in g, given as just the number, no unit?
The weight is 1838
